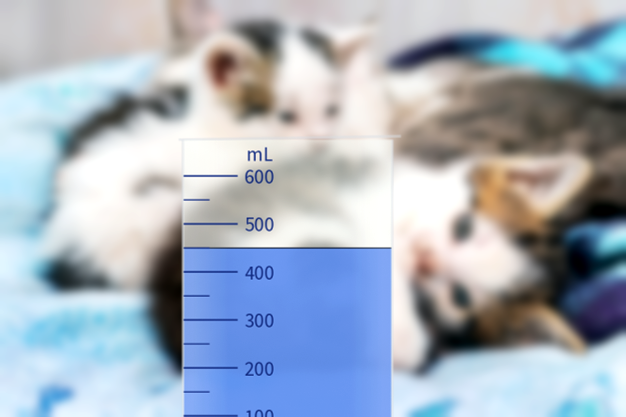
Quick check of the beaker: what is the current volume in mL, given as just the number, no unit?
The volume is 450
